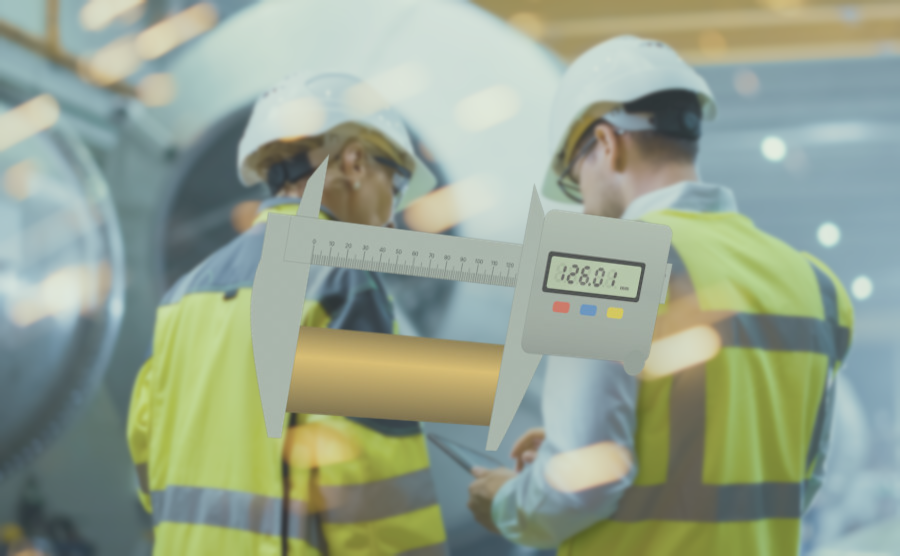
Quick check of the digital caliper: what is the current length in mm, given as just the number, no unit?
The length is 126.01
